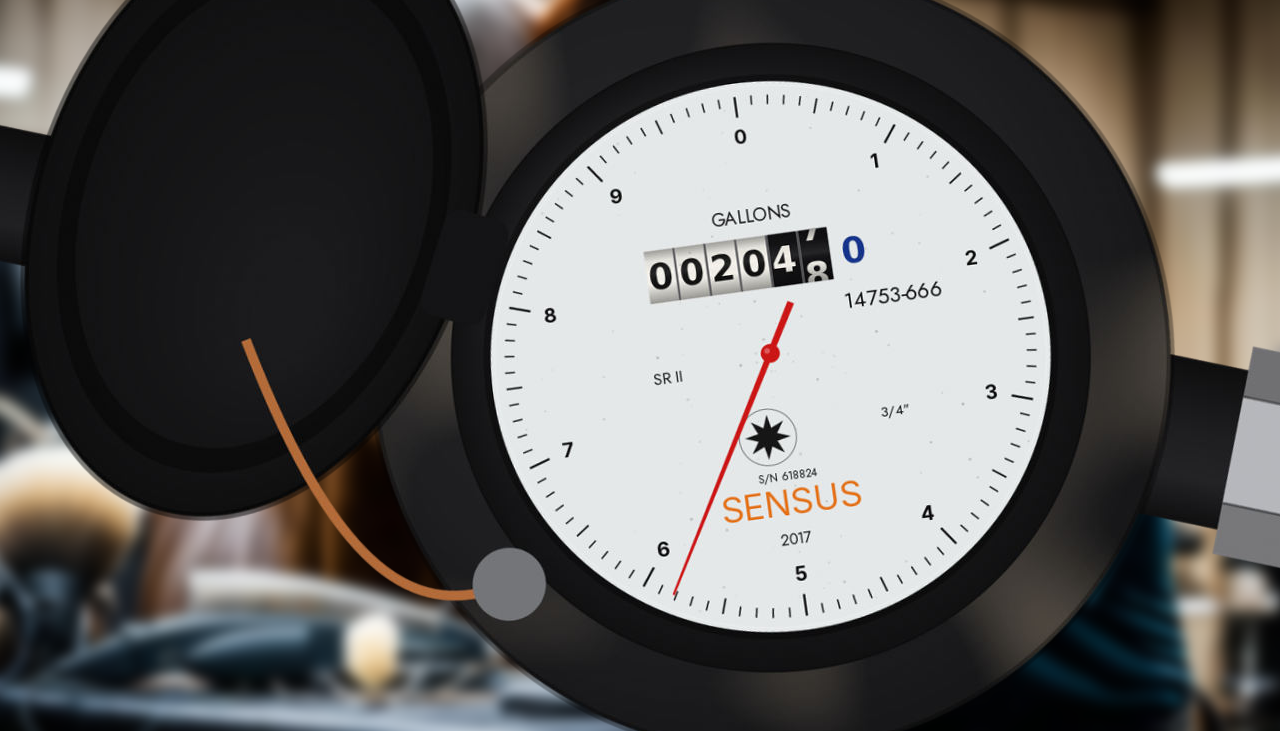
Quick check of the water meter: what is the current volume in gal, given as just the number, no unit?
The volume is 20475.8
